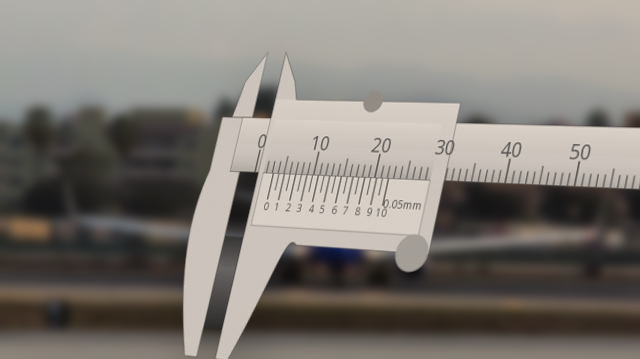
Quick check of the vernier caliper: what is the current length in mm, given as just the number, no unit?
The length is 3.2
